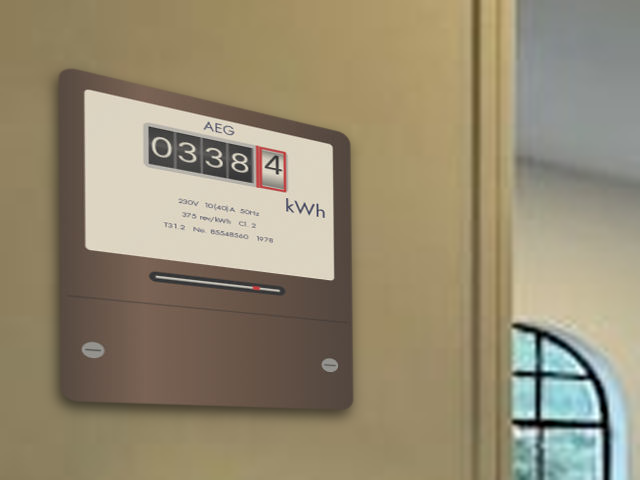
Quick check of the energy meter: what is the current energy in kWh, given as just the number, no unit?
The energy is 338.4
